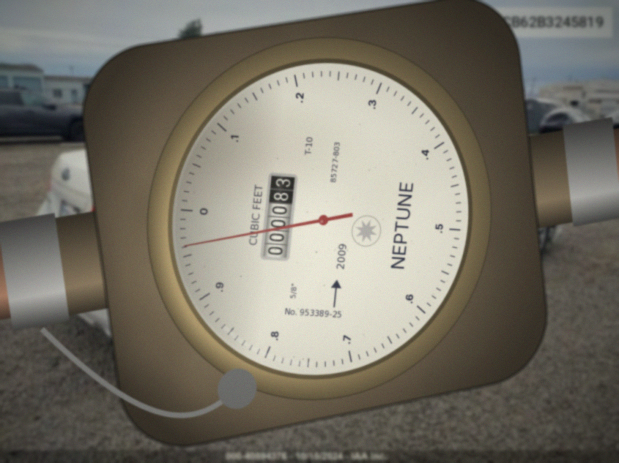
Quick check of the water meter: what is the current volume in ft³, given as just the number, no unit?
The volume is 82.96
